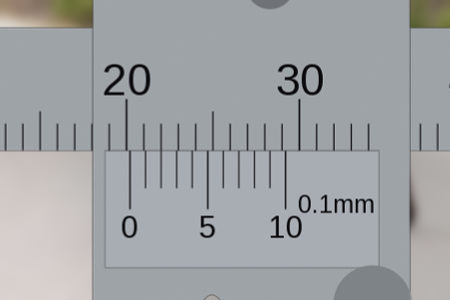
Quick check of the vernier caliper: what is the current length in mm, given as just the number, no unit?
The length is 20.2
